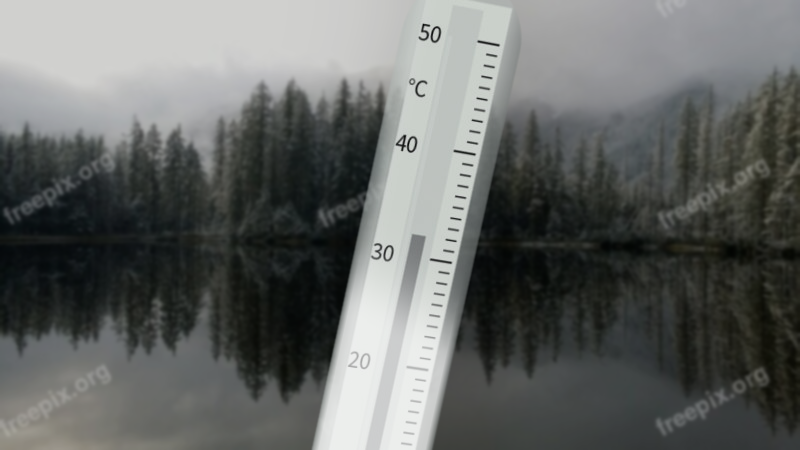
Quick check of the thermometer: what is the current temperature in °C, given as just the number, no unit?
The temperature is 32
